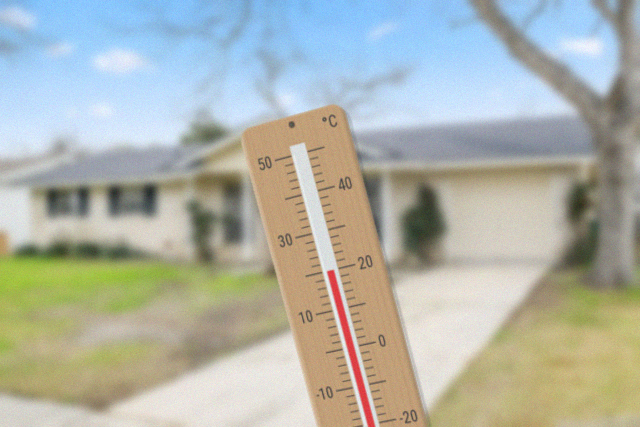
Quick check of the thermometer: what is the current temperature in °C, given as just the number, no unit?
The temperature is 20
